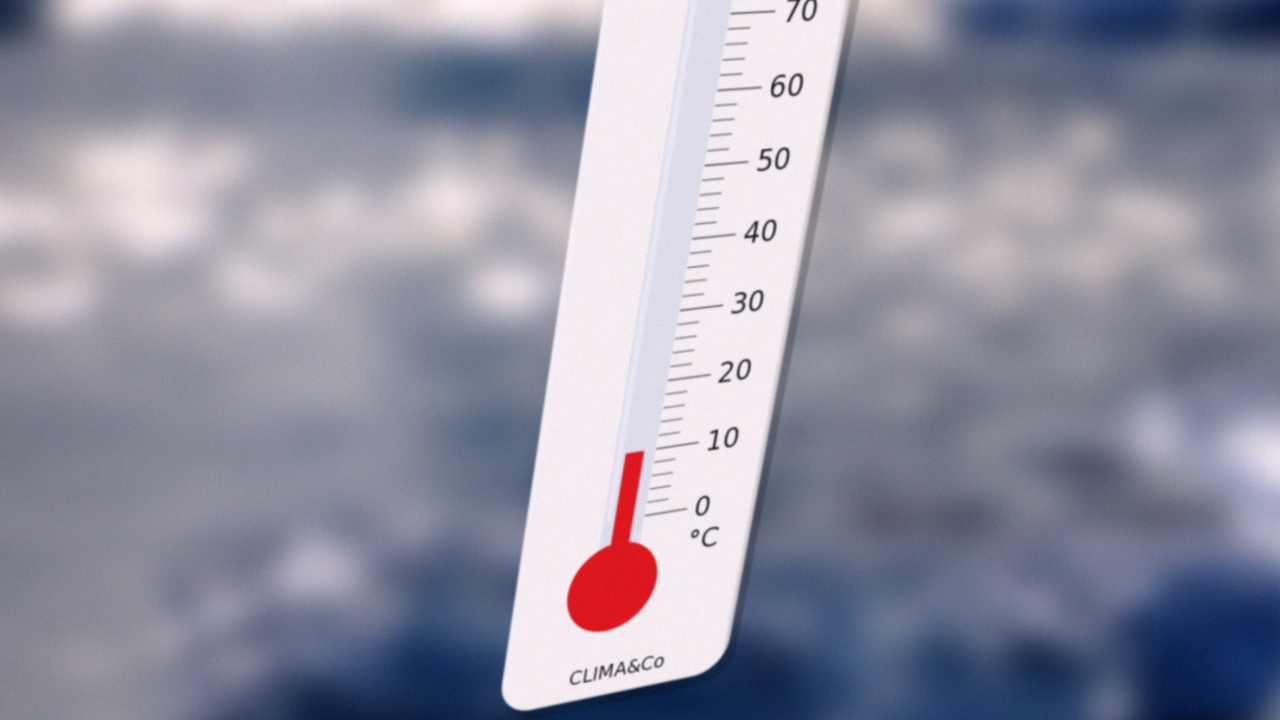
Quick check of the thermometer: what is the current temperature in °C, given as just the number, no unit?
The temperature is 10
